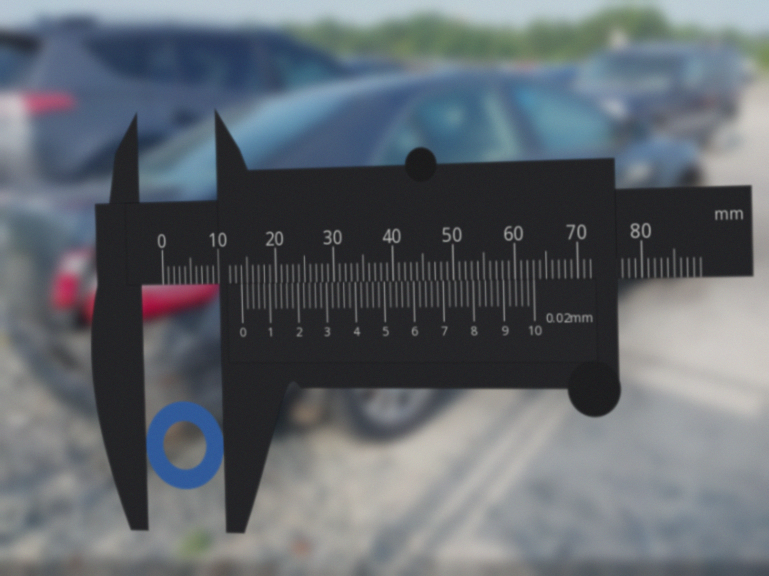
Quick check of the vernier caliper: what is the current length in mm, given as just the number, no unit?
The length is 14.0
